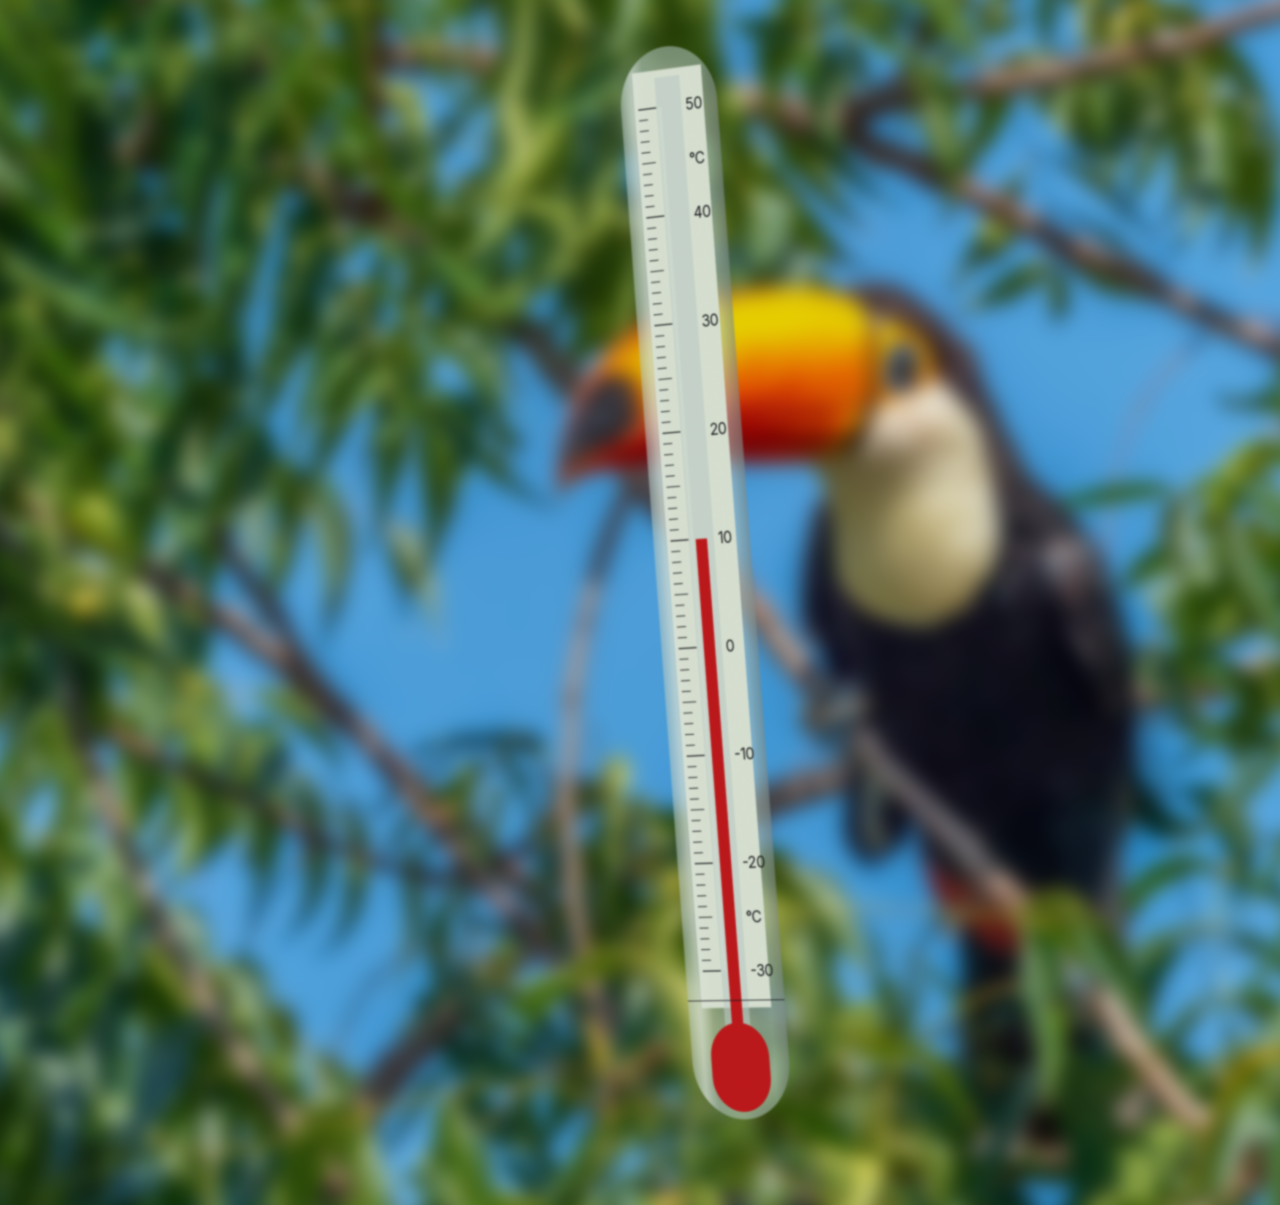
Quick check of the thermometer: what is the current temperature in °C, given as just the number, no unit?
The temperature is 10
